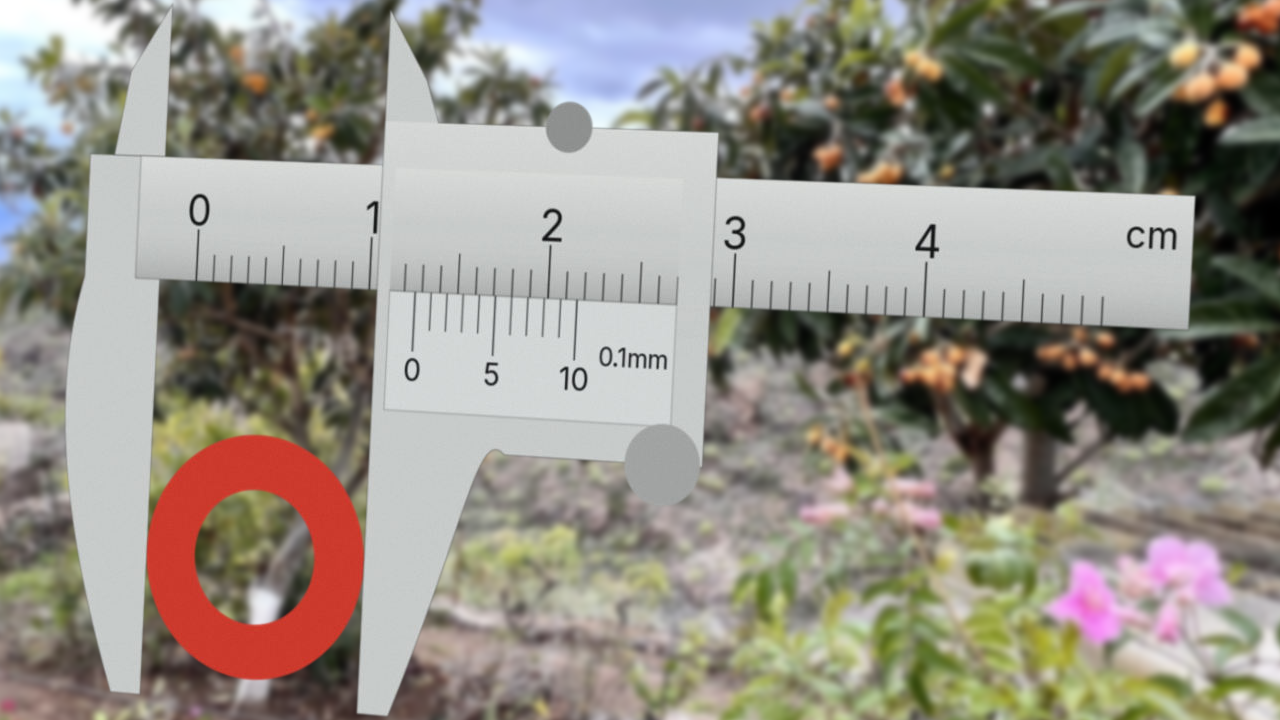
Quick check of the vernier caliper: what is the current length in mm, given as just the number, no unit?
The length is 12.6
